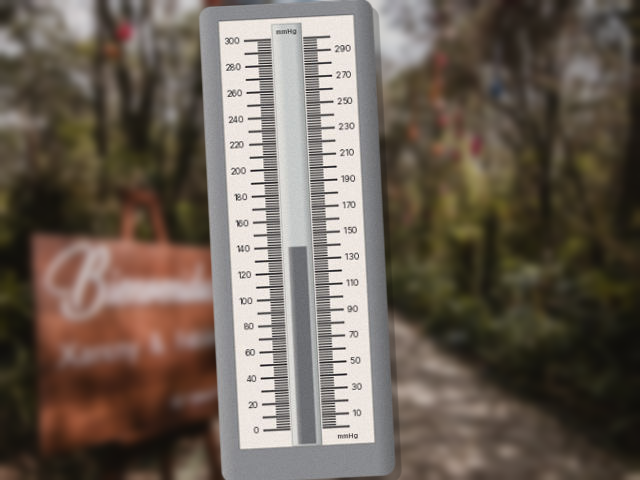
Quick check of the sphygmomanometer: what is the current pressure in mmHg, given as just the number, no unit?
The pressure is 140
